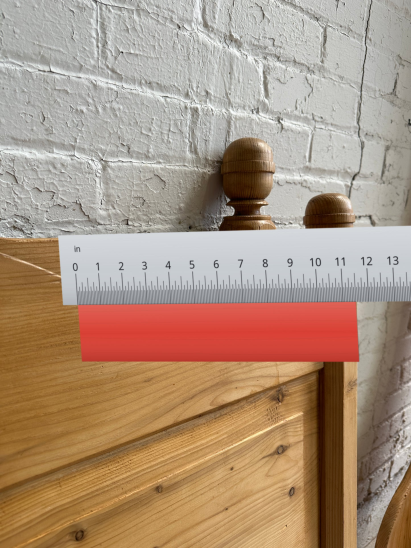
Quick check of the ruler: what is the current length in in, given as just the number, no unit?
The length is 11.5
